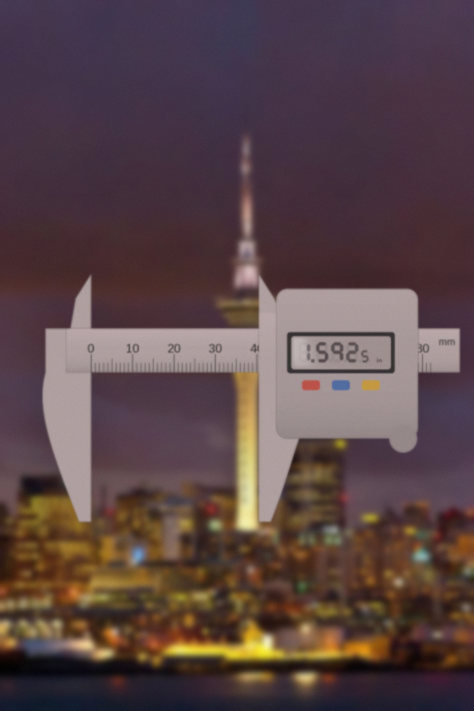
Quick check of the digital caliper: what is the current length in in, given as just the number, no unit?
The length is 1.5925
